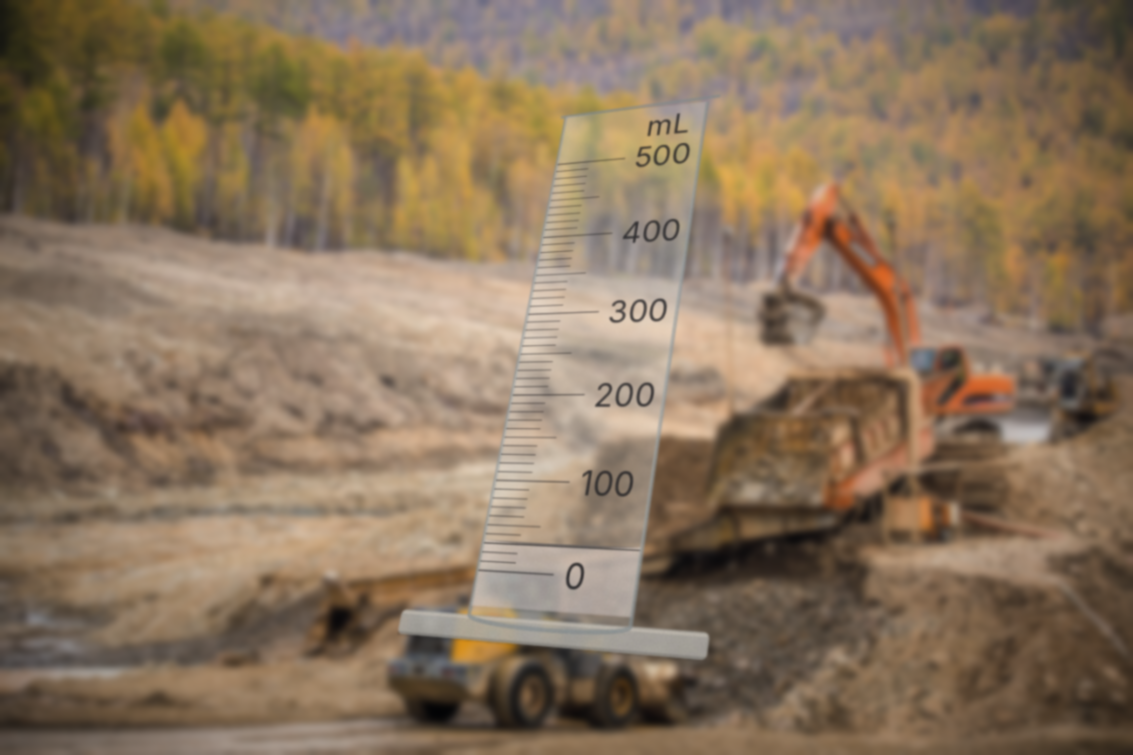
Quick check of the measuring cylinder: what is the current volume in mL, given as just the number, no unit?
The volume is 30
